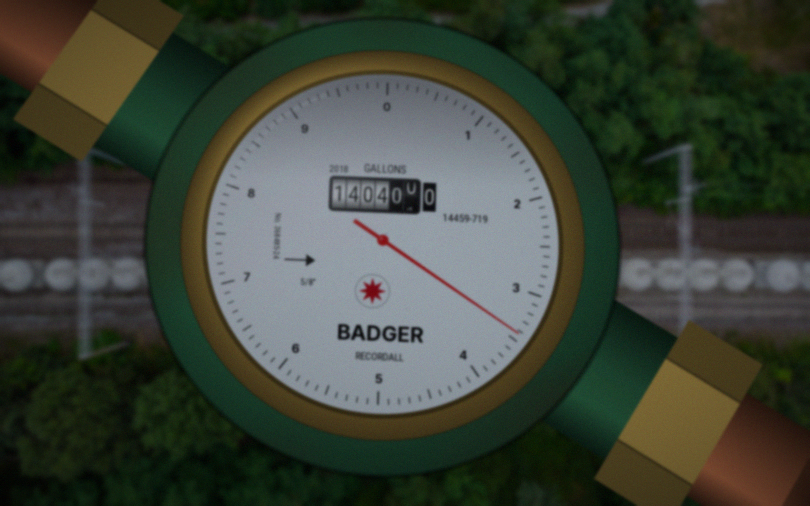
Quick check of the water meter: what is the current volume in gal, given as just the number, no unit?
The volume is 1404003.4
